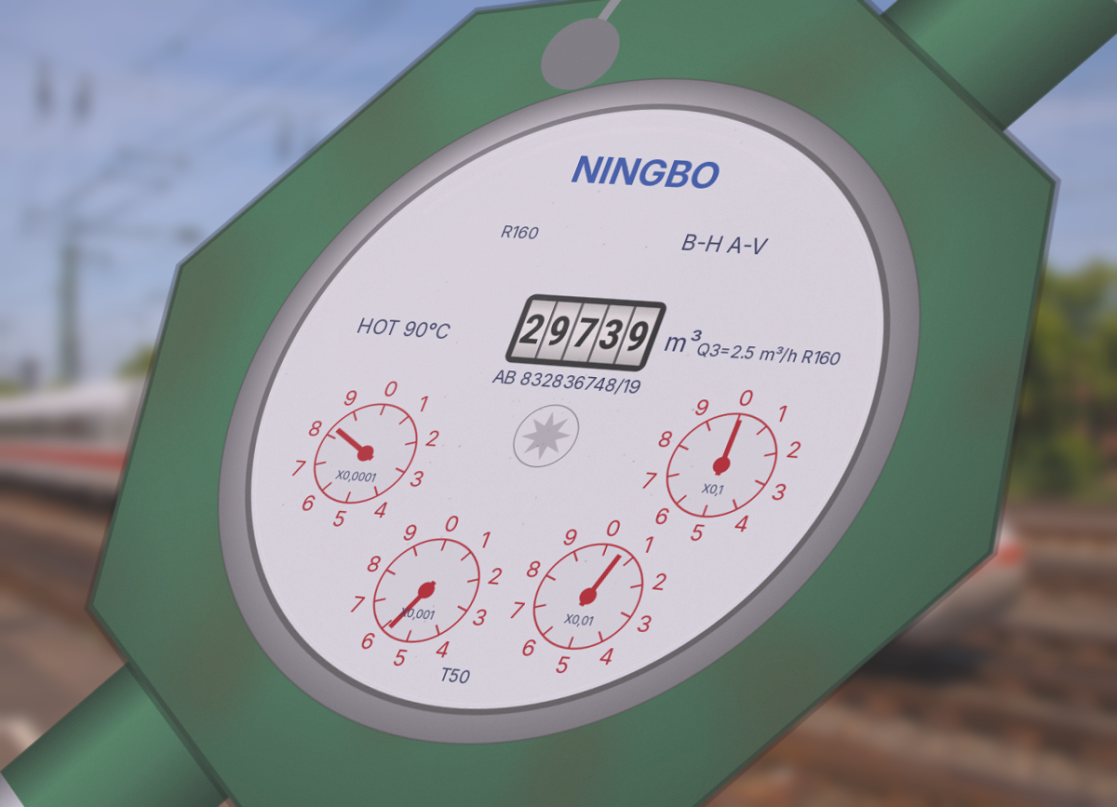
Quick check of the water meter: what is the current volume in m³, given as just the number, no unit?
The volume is 29739.0058
